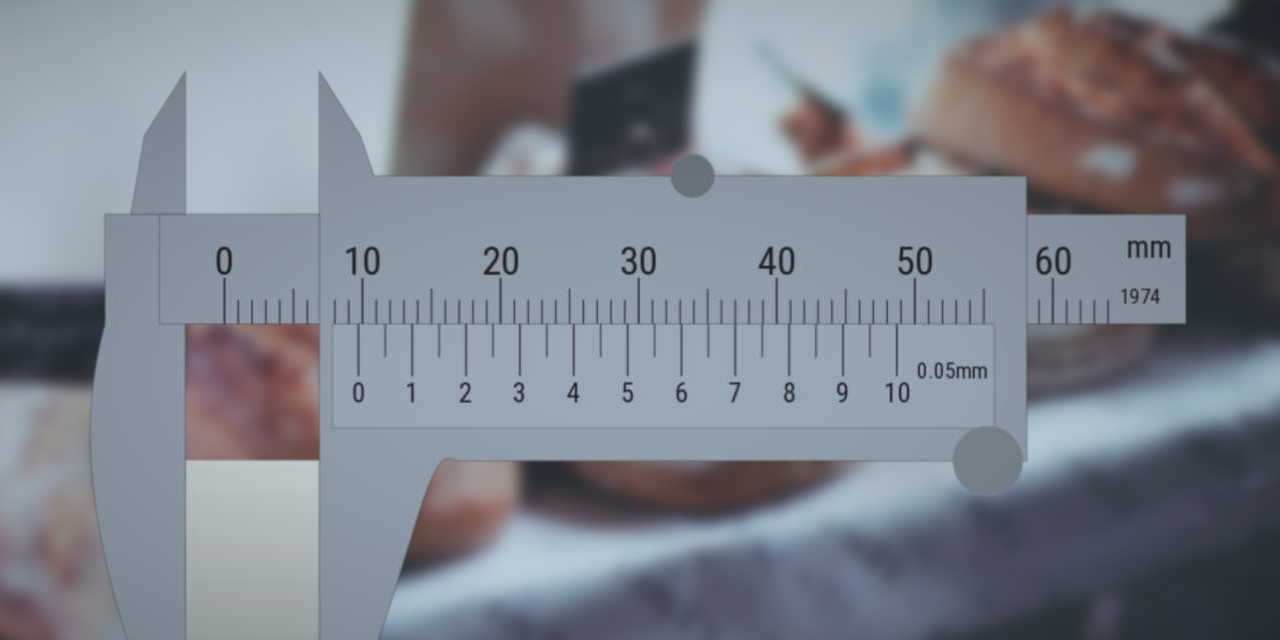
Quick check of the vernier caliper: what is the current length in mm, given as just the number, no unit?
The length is 9.7
